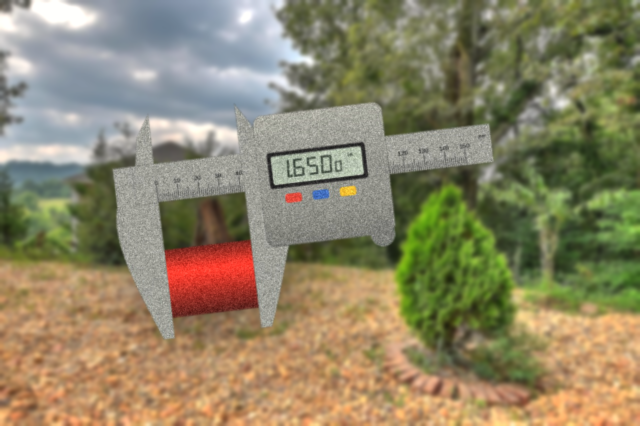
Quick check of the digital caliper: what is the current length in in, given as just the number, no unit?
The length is 1.6500
